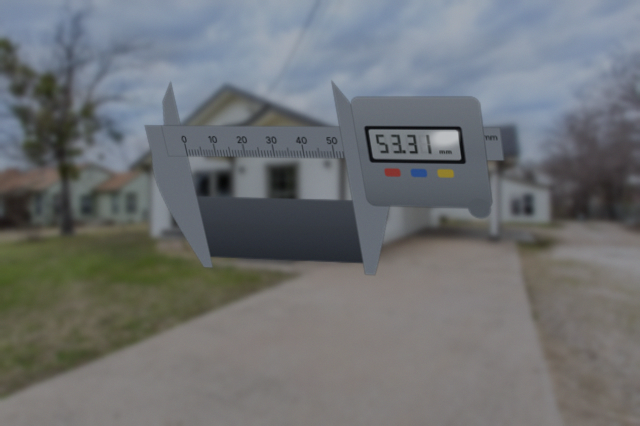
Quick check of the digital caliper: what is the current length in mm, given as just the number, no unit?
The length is 53.31
